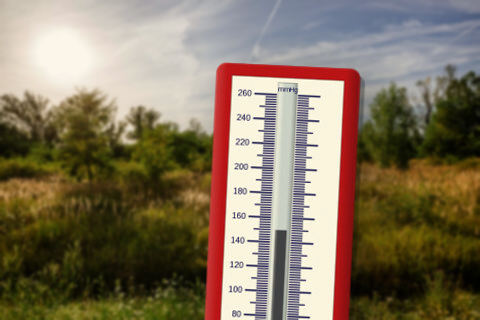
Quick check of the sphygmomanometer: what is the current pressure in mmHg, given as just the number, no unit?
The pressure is 150
